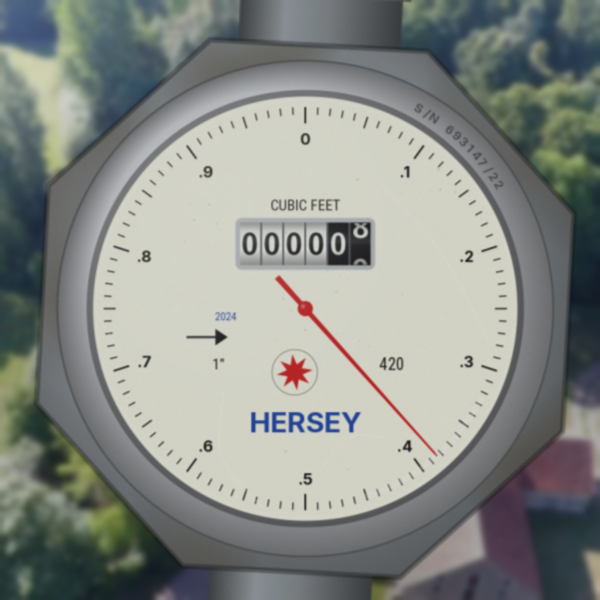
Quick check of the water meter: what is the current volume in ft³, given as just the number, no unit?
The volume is 8.38
